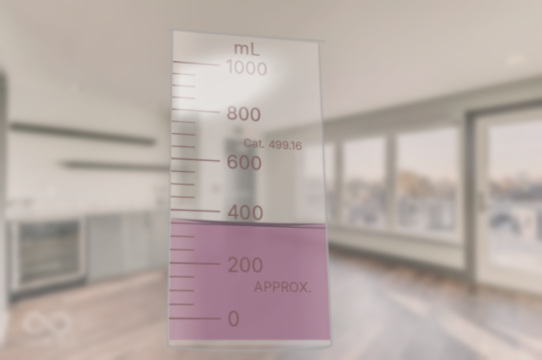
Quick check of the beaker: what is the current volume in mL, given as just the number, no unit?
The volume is 350
